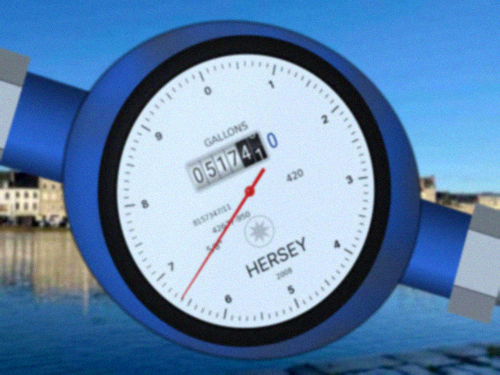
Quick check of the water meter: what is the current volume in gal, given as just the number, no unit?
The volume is 517406.6
